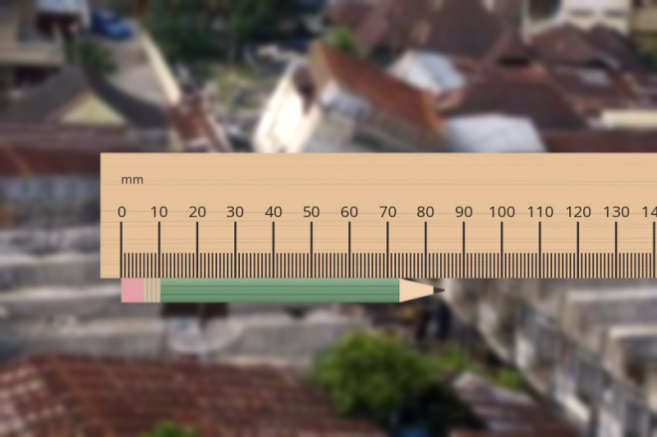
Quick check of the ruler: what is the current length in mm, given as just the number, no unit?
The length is 85
